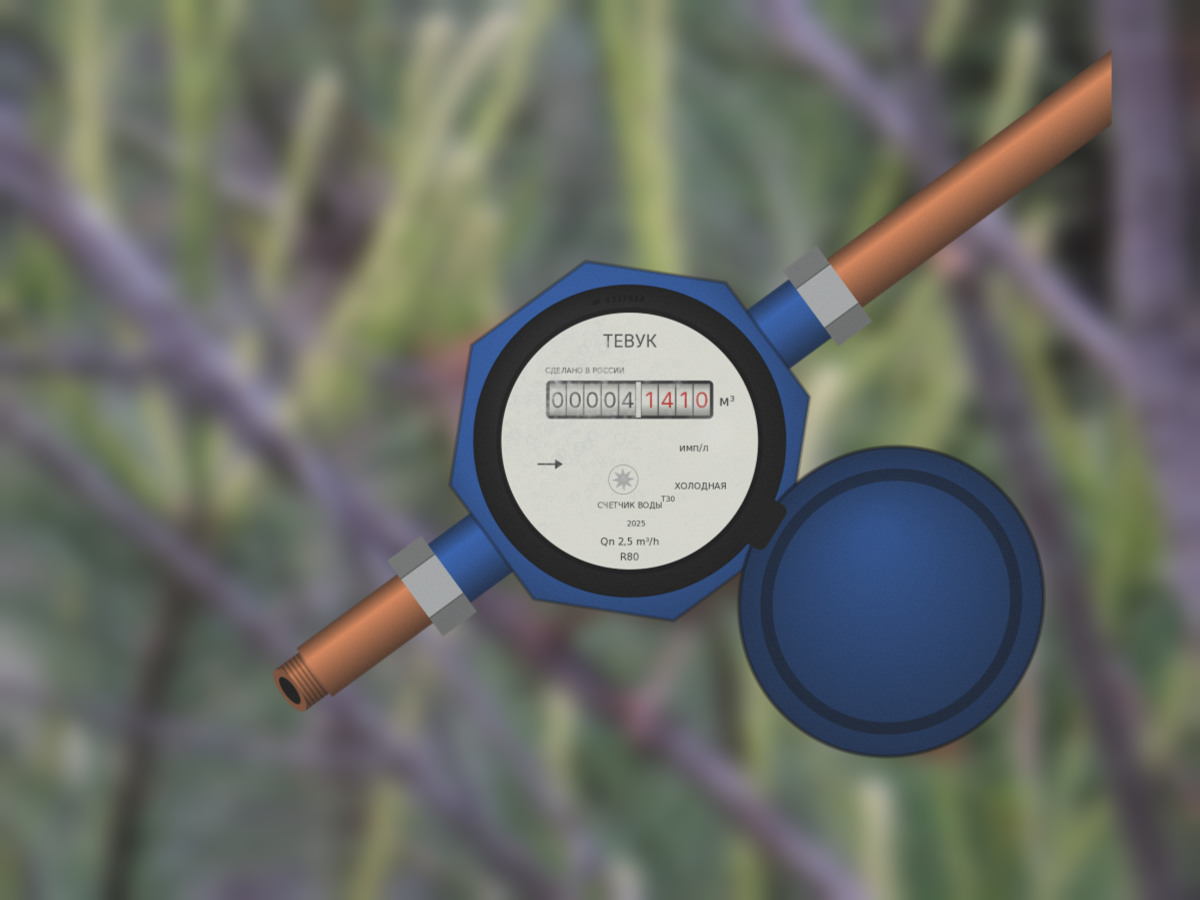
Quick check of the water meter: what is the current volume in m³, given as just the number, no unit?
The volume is 4.1410
